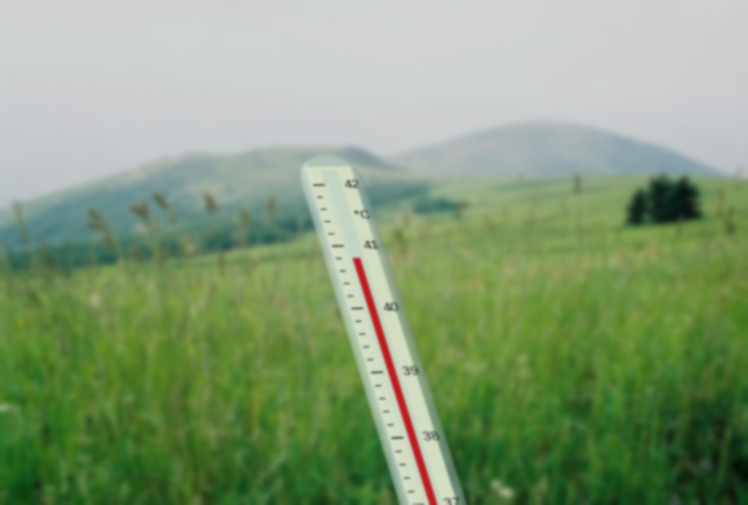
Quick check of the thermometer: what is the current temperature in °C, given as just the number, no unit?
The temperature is 40.8
